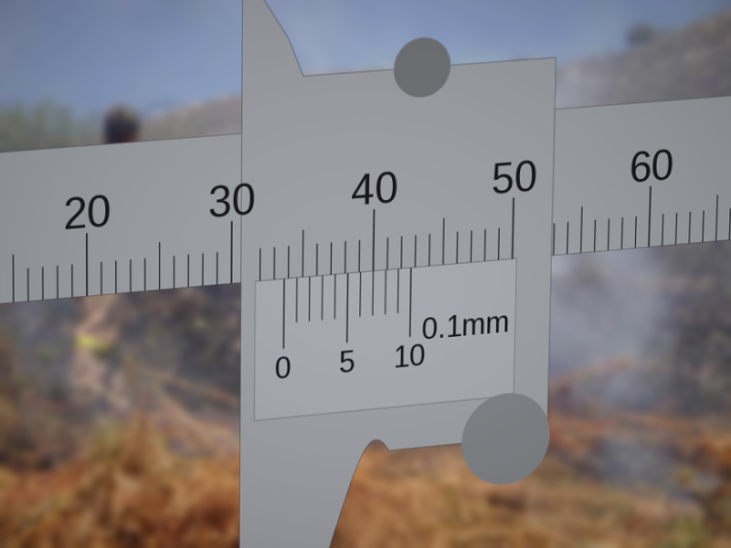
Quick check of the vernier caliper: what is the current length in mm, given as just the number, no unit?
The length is 33.7
